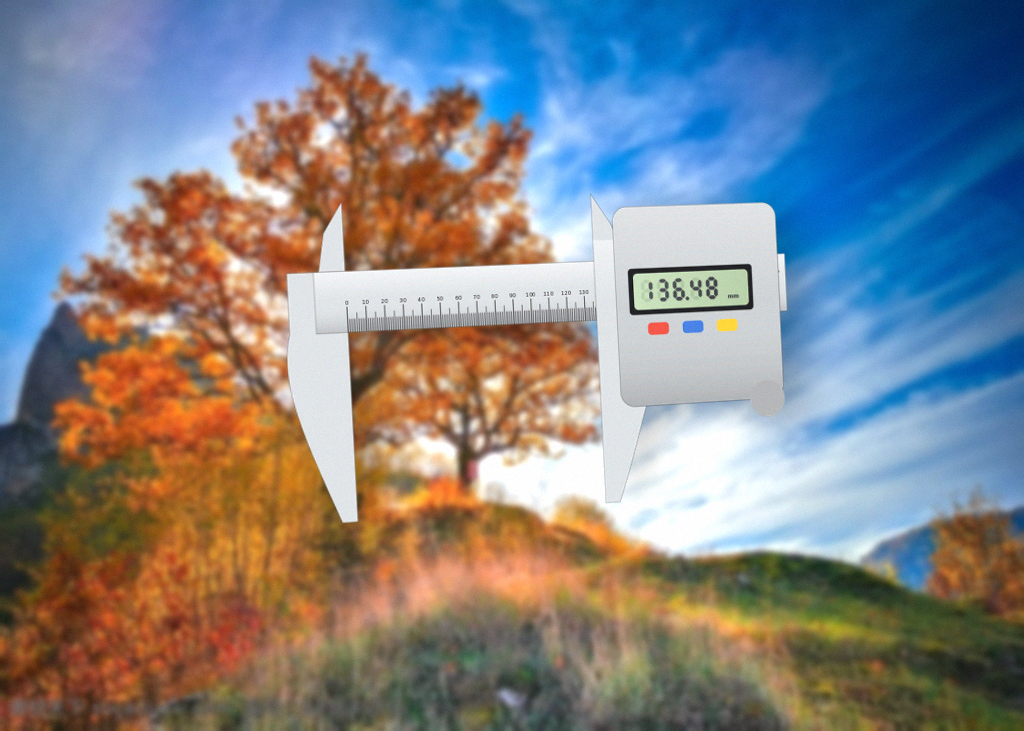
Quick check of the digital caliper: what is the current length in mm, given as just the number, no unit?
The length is 136.48
